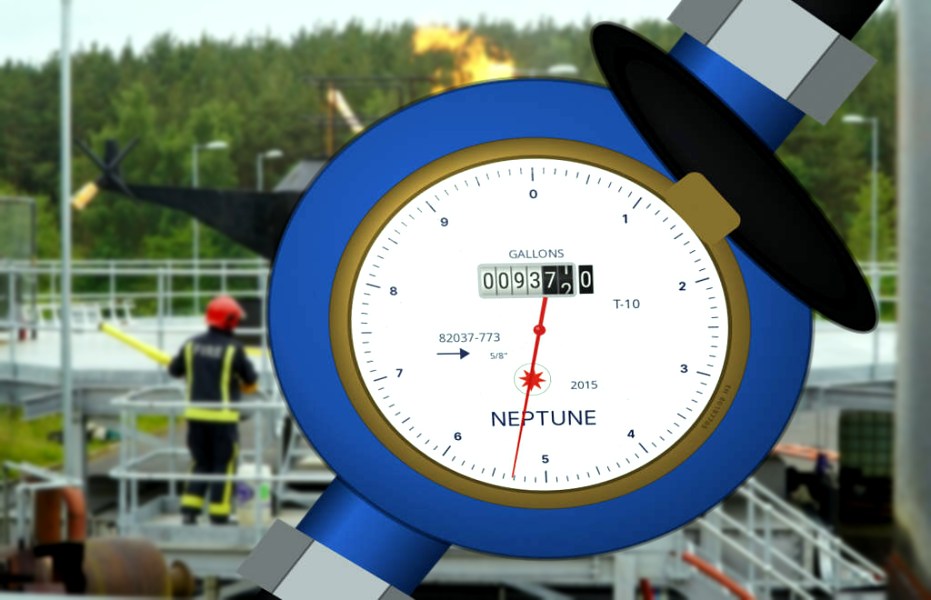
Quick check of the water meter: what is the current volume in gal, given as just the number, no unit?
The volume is 93715.3
